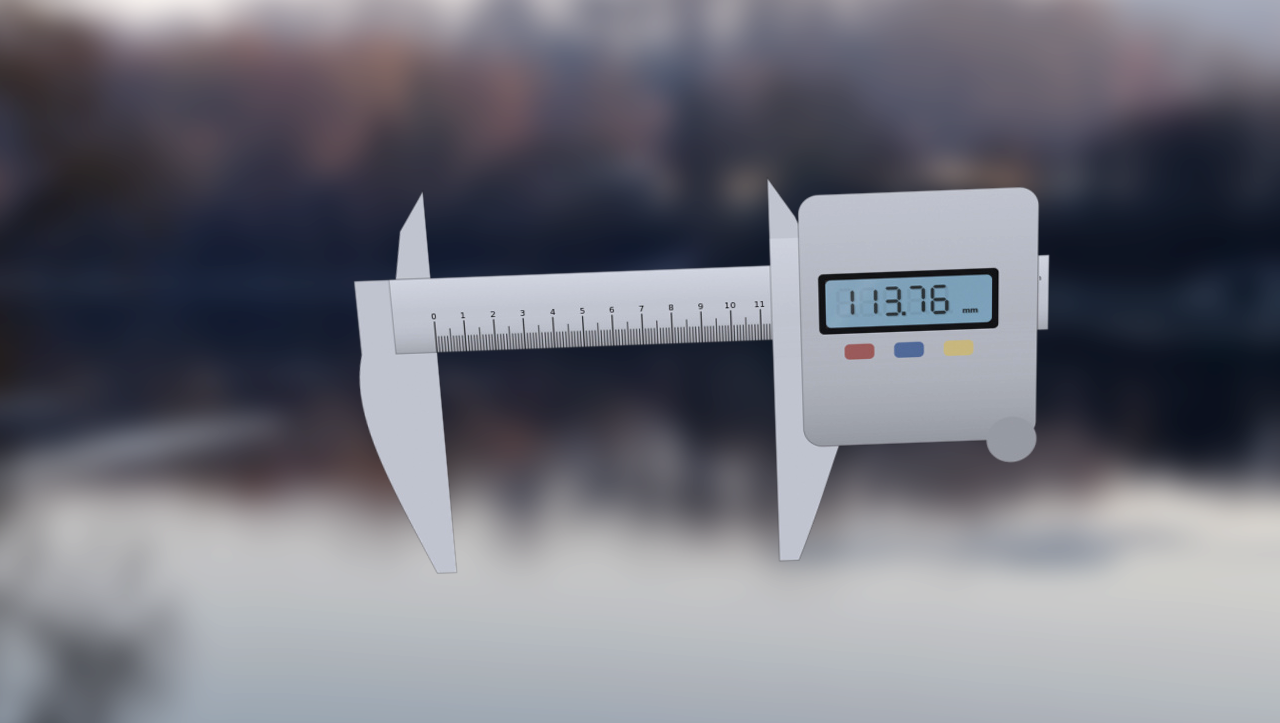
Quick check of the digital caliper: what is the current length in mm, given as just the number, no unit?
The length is 113.76
